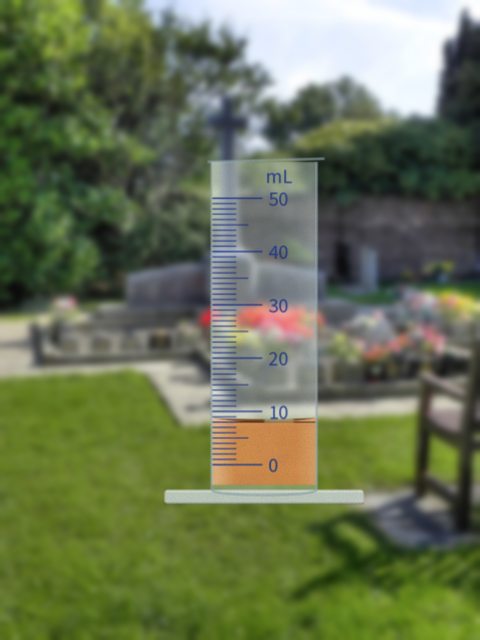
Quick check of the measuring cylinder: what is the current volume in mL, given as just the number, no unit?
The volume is 8
